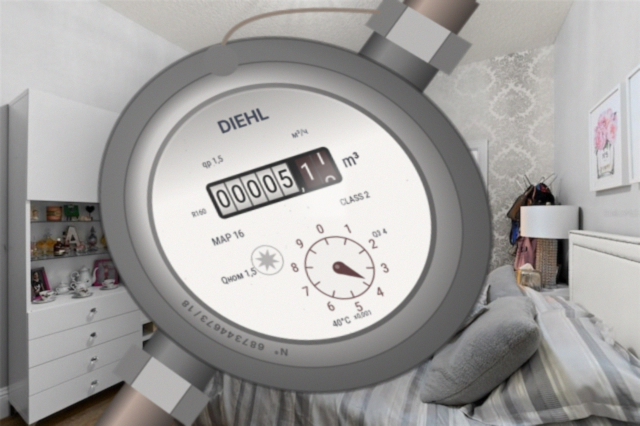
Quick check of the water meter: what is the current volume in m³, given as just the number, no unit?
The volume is 5.113
